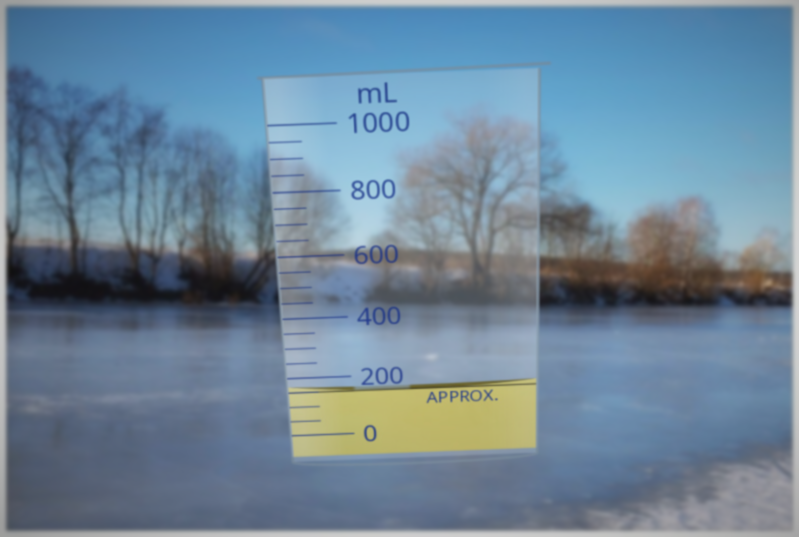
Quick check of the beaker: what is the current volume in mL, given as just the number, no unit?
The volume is 150
